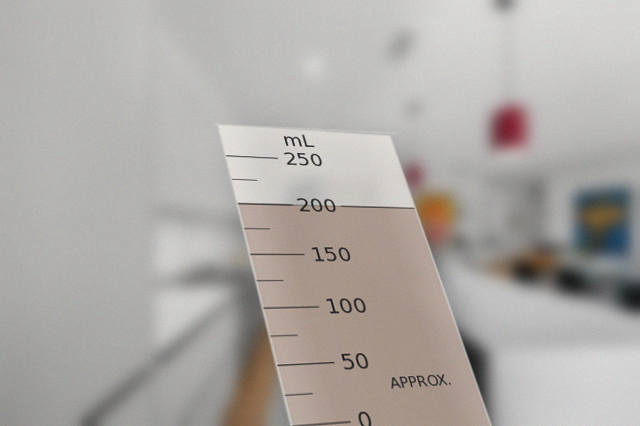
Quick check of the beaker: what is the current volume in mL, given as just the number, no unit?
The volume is 200
